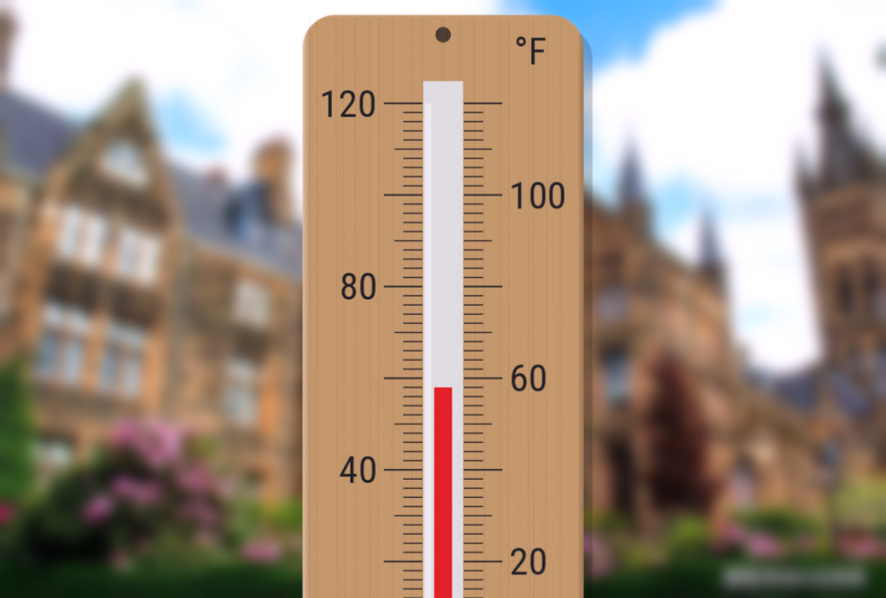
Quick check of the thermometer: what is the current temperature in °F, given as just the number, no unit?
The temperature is 58
